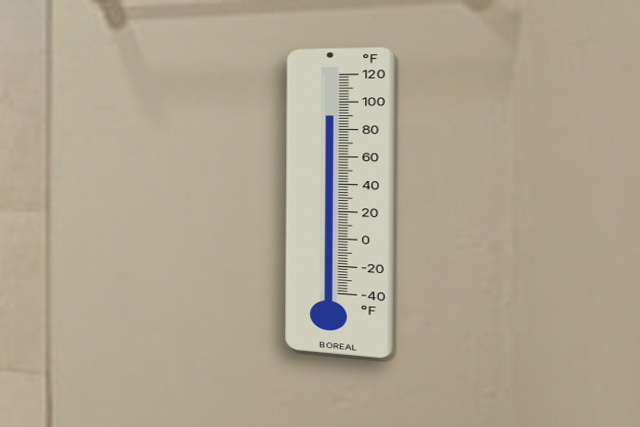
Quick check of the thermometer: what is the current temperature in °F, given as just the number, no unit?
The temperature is 90
